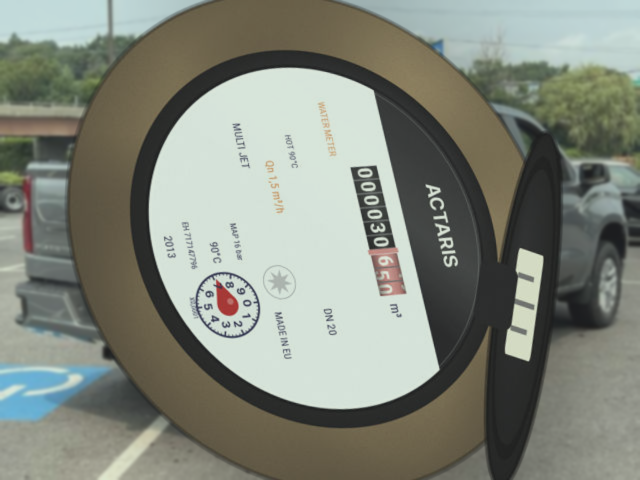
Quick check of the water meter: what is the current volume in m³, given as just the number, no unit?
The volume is 30.6497
